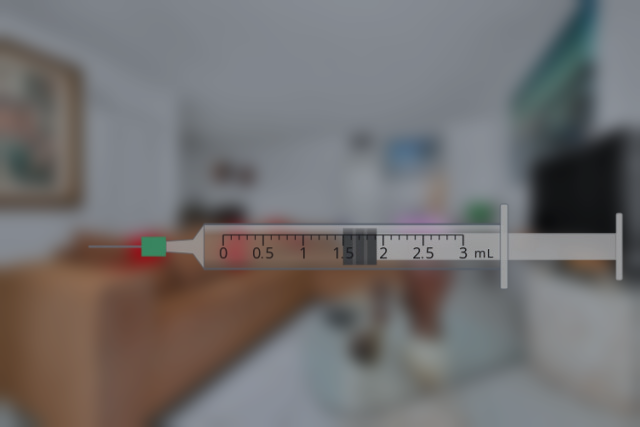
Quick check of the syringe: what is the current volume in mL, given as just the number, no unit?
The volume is 1.5
